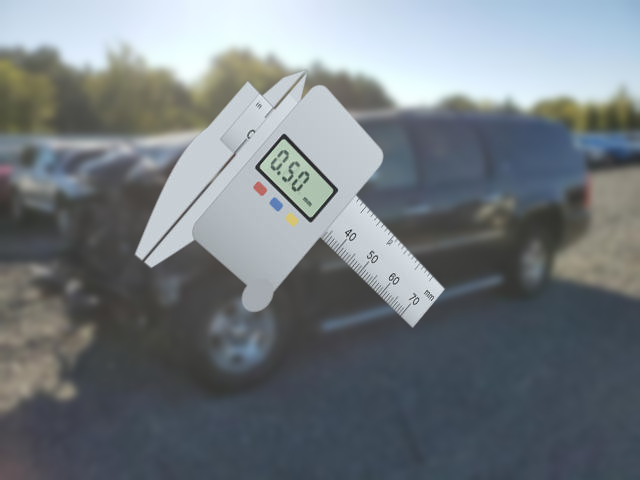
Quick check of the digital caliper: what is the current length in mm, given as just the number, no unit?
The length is 0.50
